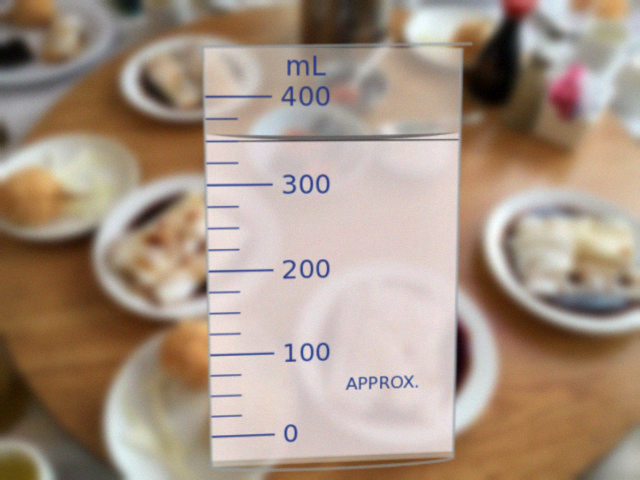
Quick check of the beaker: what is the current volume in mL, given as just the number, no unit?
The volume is 350
